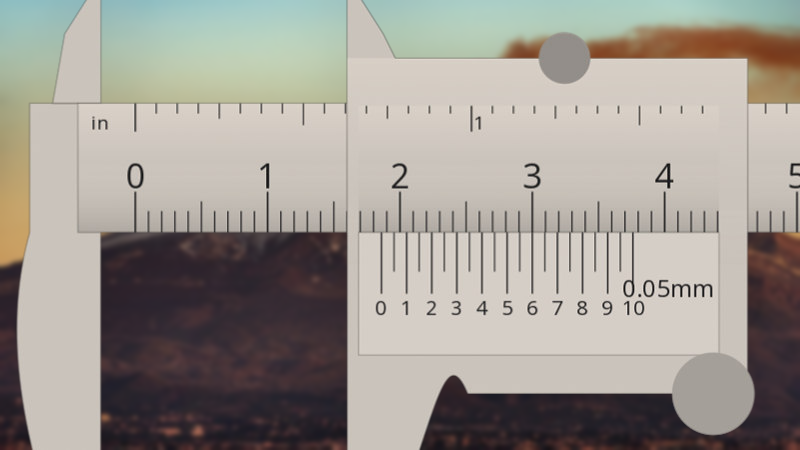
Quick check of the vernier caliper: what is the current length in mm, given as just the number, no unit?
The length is 18.6
